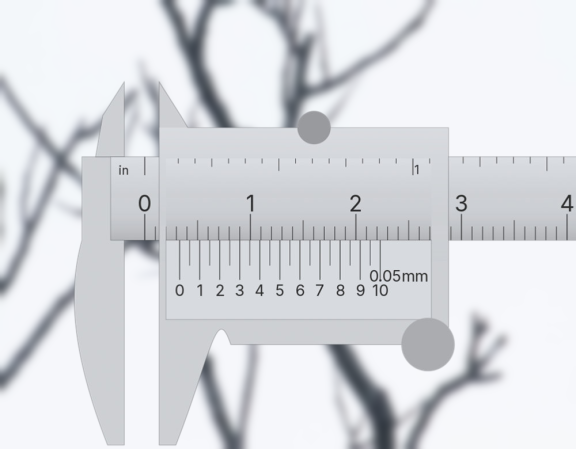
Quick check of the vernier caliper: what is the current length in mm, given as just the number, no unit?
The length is 3.3
